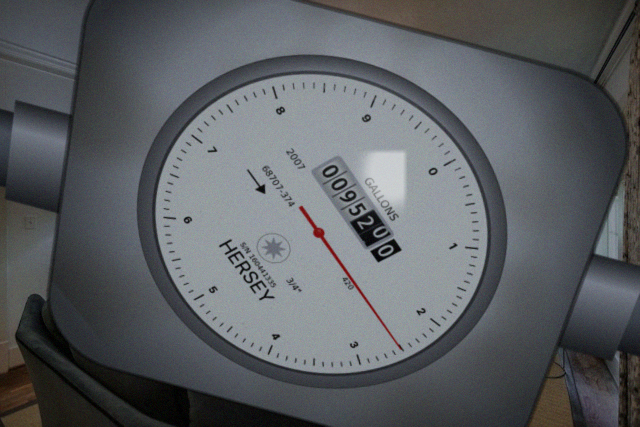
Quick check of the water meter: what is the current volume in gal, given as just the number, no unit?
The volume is 95202.5
